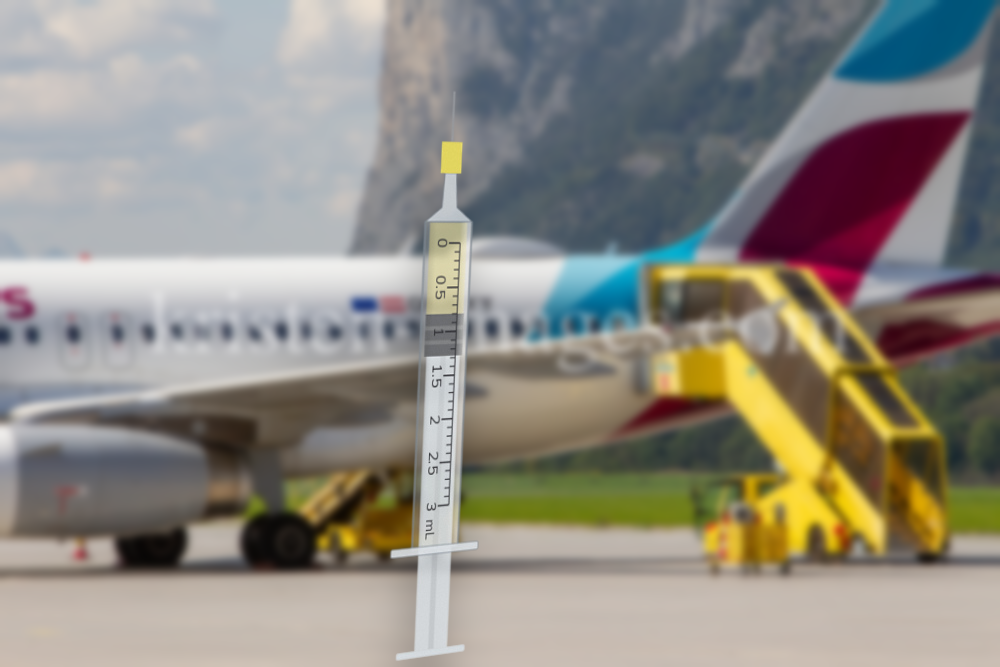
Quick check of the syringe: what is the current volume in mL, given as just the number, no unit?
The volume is 0.8
